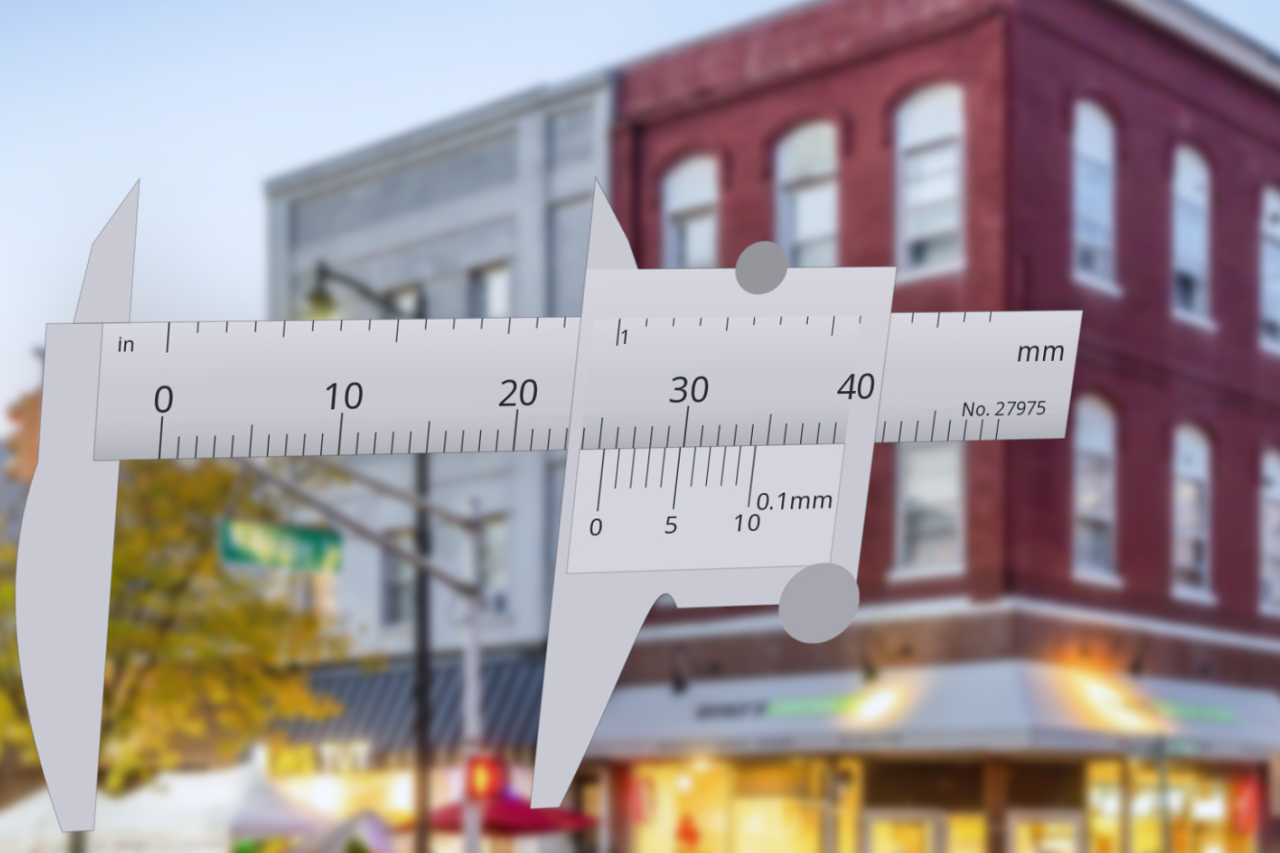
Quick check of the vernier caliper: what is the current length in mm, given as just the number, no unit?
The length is 25.3
